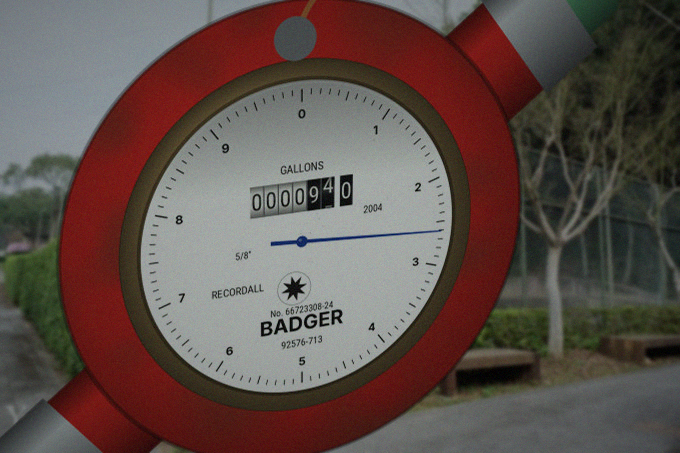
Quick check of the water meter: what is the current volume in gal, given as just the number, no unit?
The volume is 942.6
